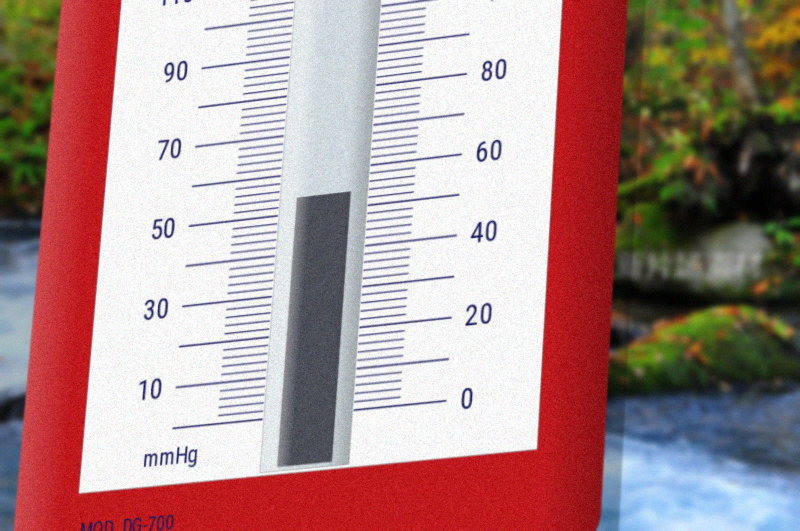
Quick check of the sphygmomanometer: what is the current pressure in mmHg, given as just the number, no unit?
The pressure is 54
